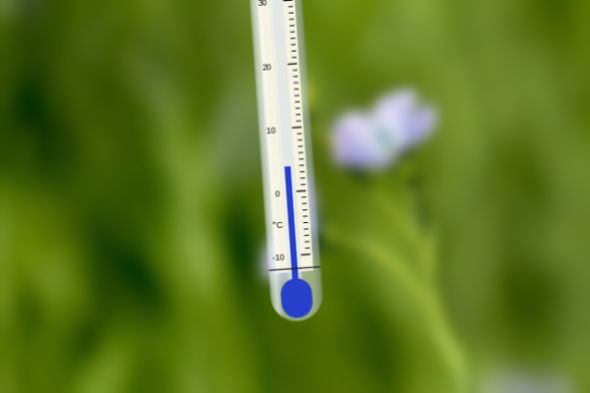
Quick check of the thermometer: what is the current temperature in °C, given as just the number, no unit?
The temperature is 4
